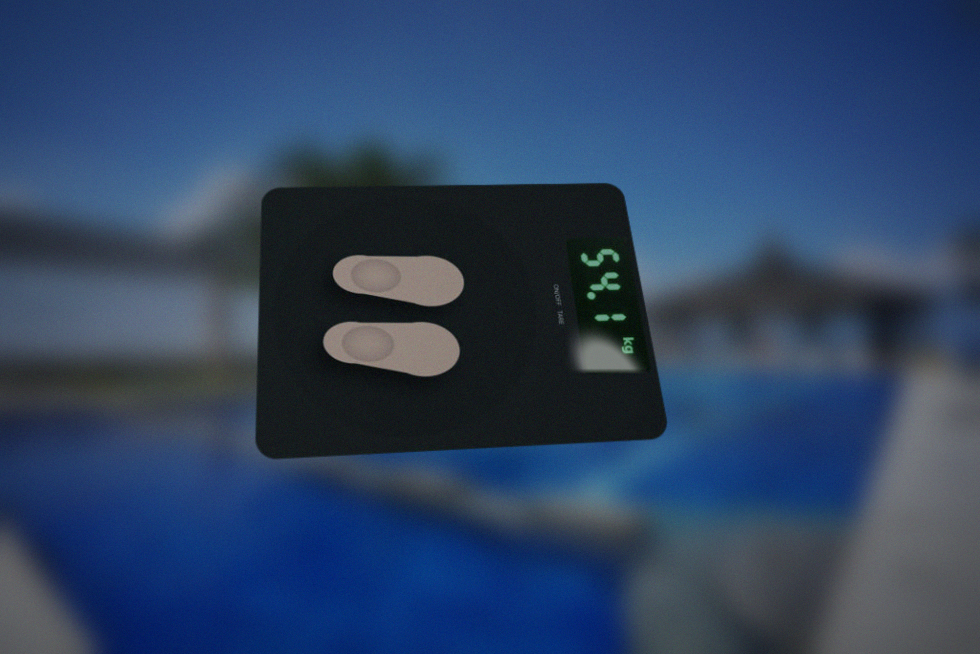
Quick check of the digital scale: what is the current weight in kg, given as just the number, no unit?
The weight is 54.1
